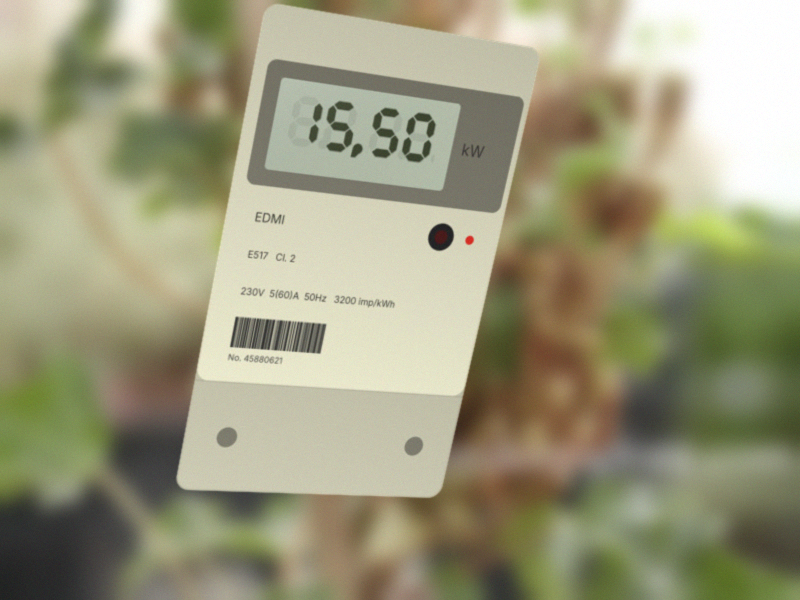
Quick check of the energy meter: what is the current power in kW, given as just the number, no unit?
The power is 15.50
